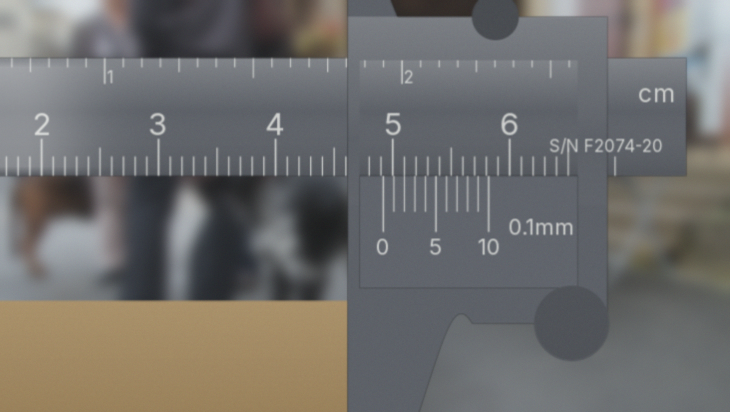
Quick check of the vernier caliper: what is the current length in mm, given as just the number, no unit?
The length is 49.2
